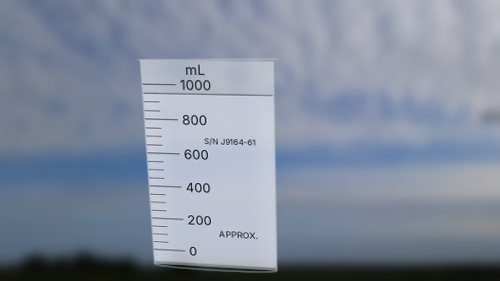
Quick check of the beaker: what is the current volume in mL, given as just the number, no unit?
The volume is 950
